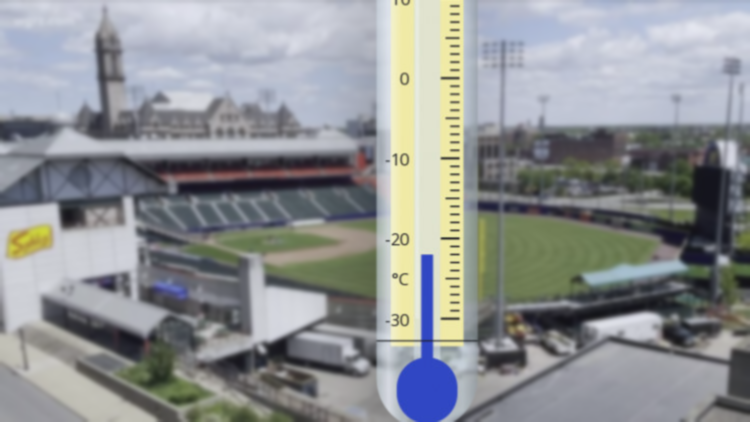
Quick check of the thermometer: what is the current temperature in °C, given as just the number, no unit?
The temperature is -22
